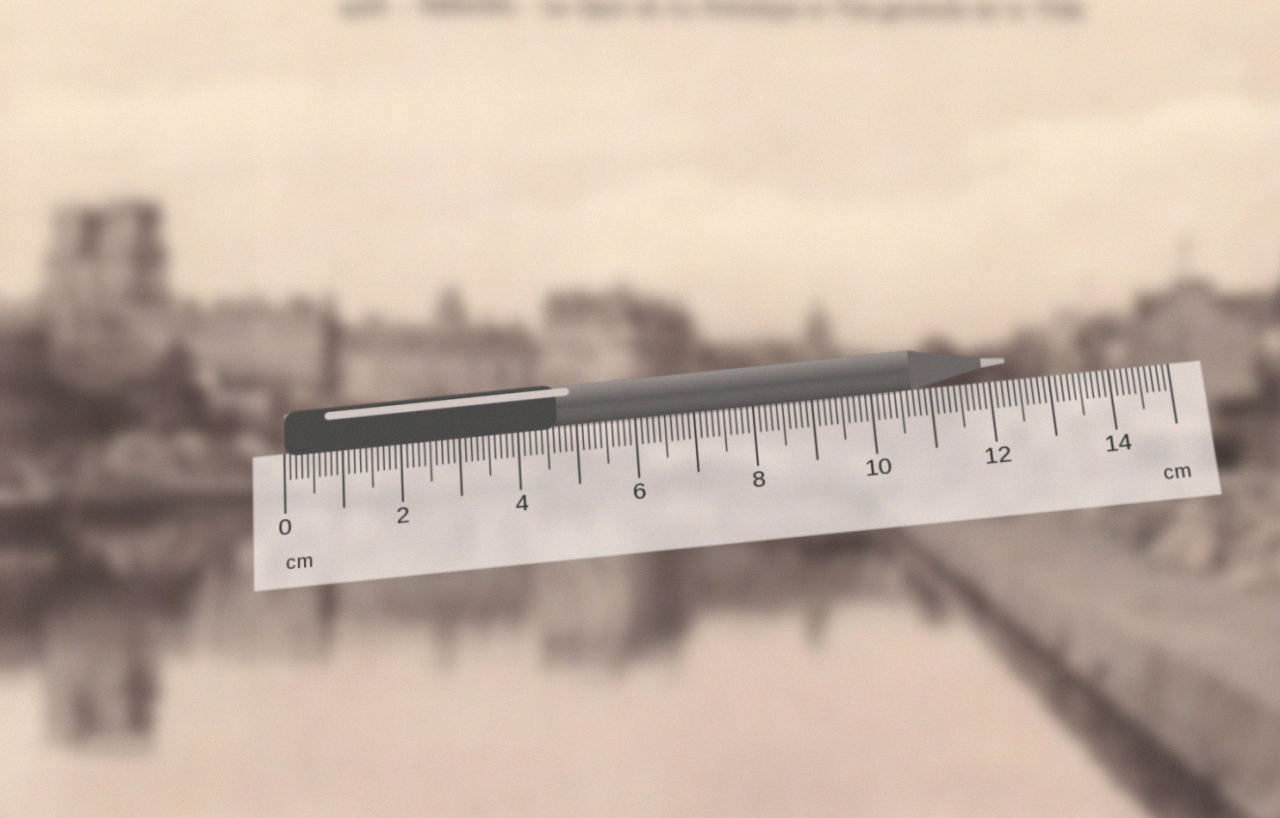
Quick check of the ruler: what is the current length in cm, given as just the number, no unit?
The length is 12.3
